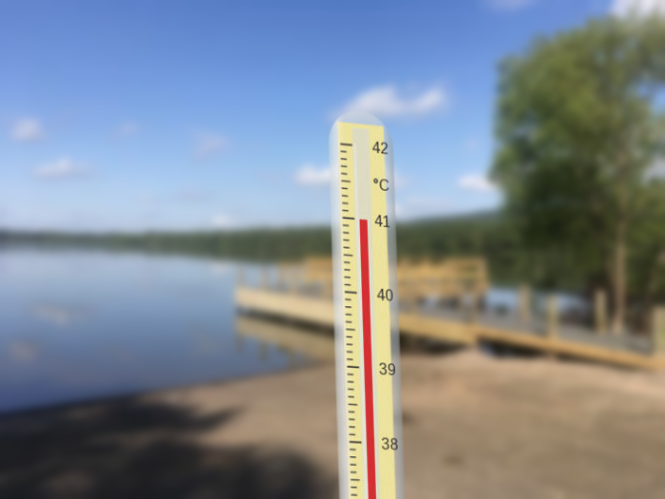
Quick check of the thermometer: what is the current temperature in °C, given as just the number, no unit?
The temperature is 41
